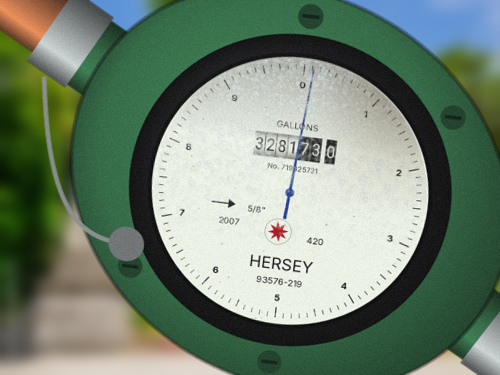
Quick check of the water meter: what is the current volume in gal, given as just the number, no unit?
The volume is 3281730.1
